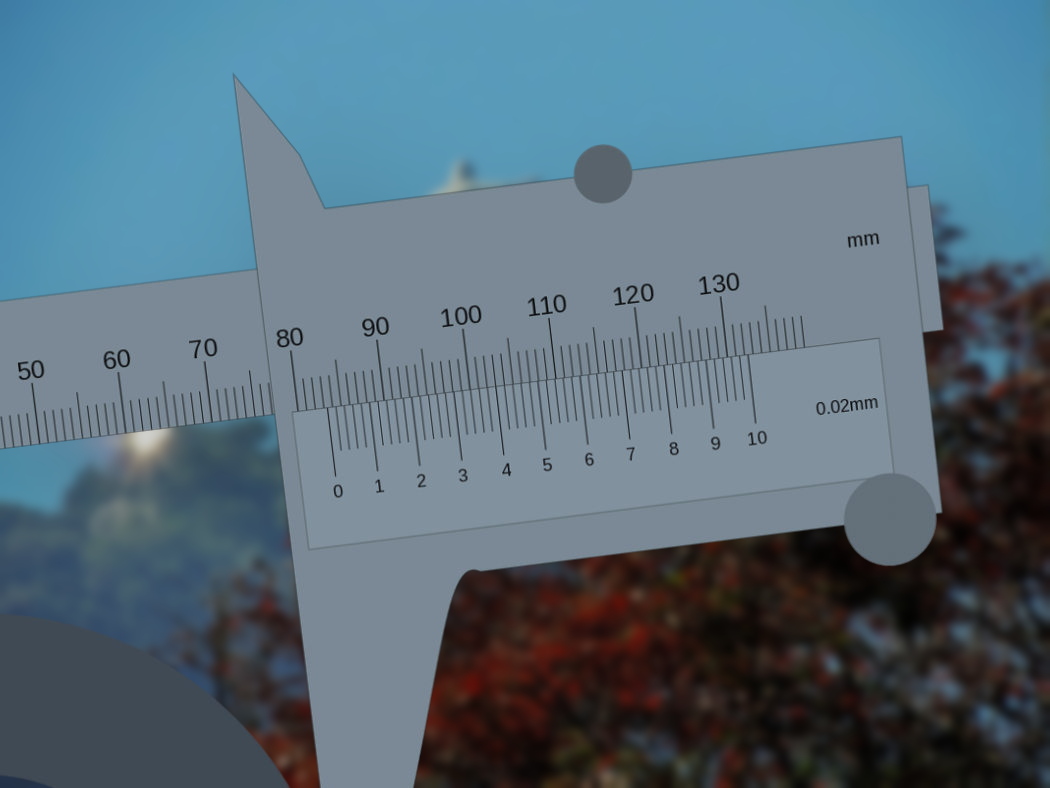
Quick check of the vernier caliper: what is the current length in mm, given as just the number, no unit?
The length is 83.4
